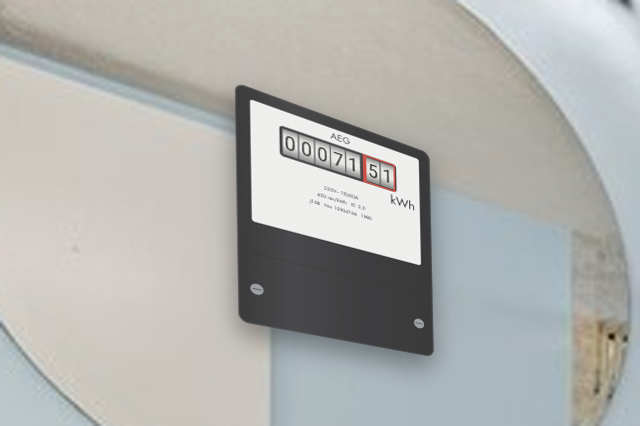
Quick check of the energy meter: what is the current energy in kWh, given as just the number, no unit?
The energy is 71.51
